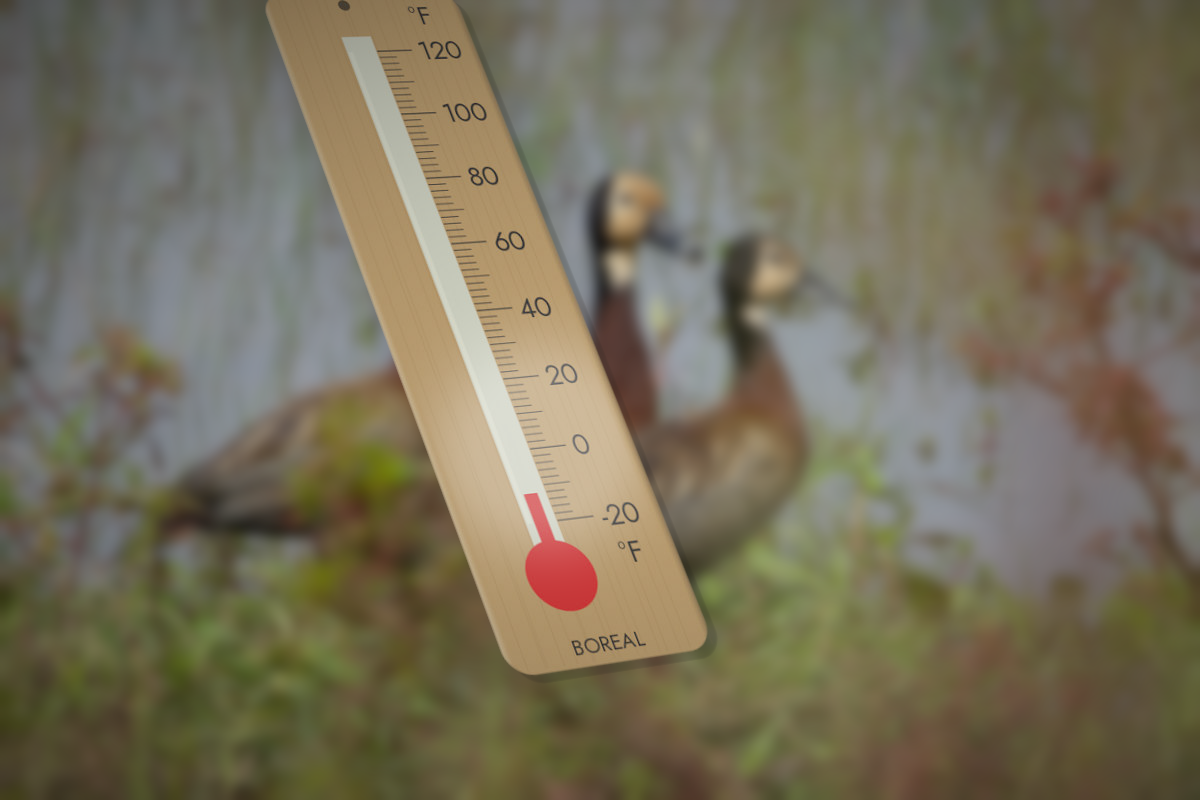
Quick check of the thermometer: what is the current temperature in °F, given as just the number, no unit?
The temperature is -12
